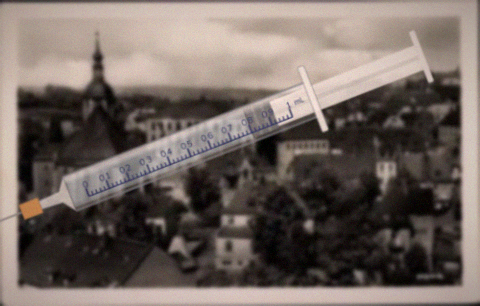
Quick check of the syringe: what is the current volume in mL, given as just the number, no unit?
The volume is 0.8
